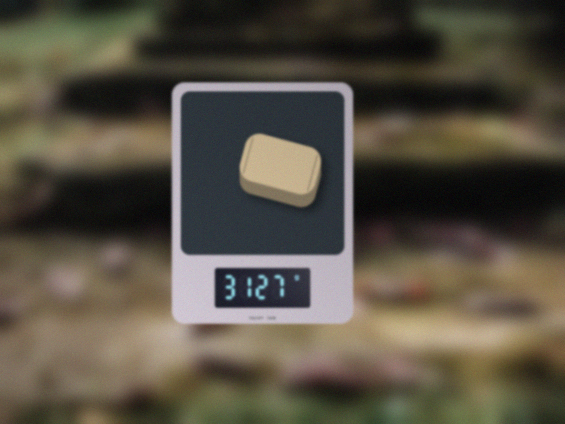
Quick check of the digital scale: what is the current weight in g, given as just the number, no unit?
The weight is 3127
